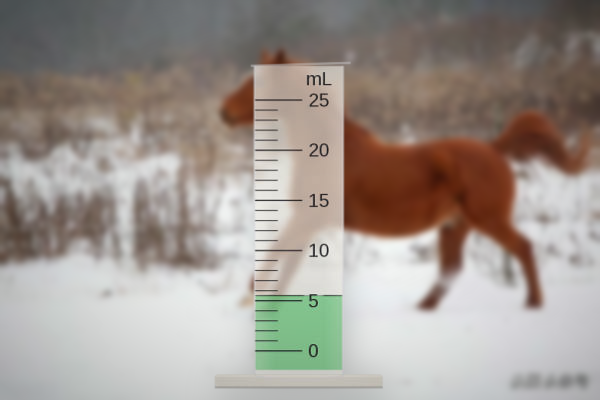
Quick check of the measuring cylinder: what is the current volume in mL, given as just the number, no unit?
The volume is 5.5
